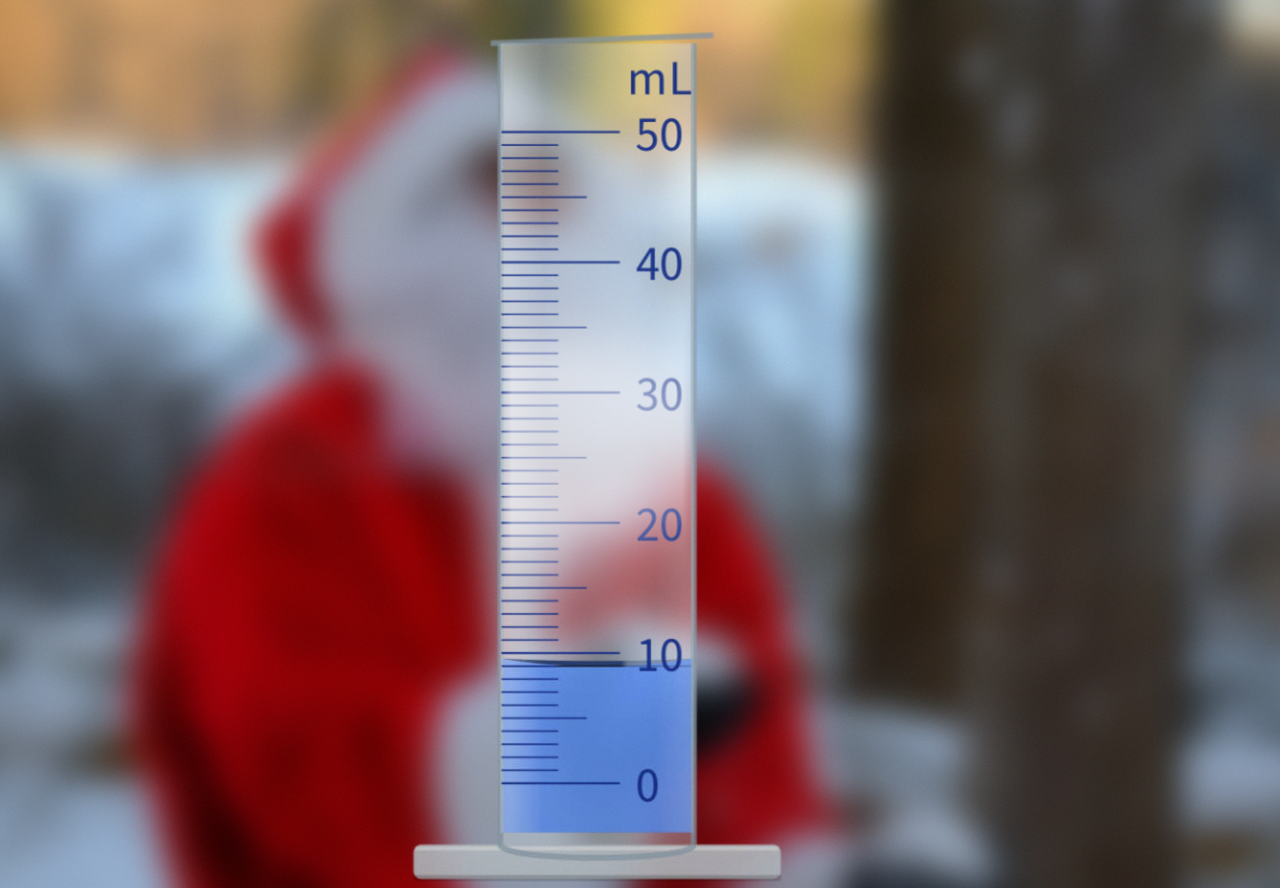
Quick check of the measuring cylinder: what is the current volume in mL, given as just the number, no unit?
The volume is 9
